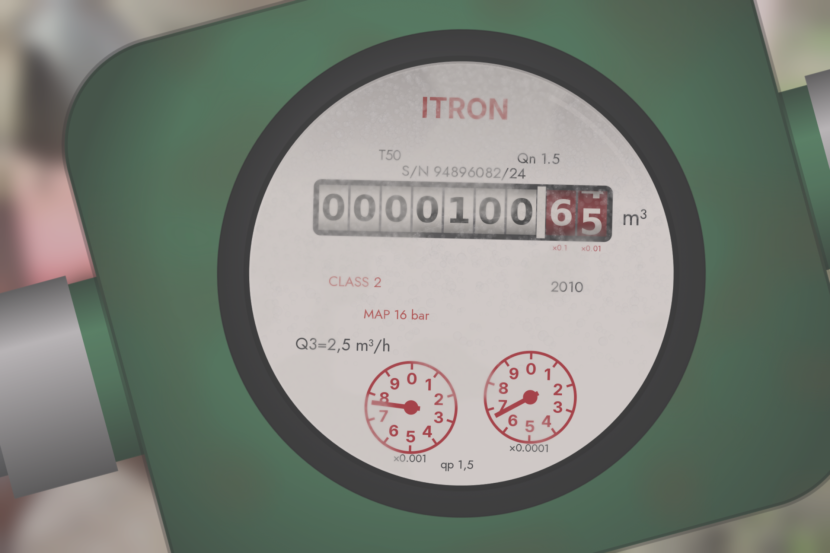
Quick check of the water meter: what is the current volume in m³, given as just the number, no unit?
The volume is 100.6476
